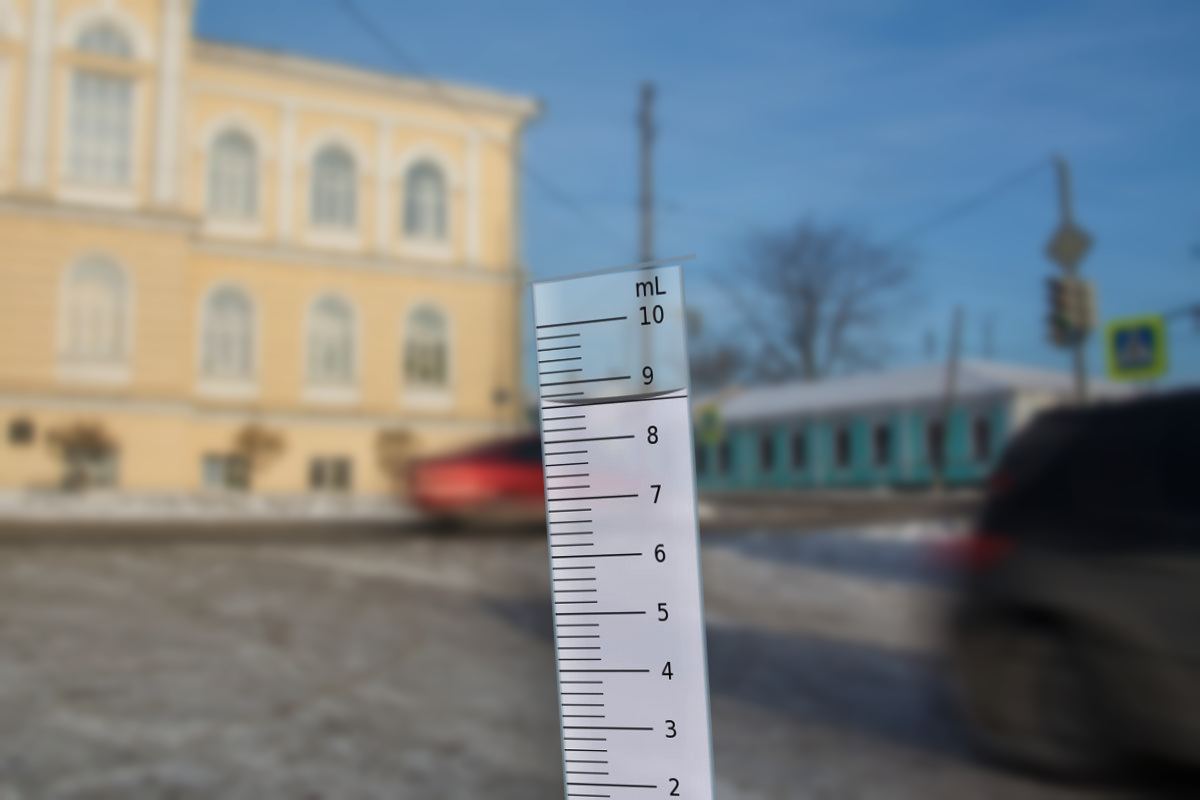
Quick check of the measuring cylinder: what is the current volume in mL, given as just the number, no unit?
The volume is 8.6
